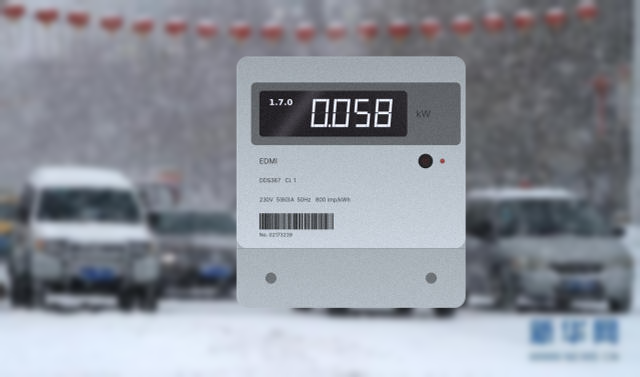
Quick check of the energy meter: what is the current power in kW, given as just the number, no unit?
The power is 0.058
